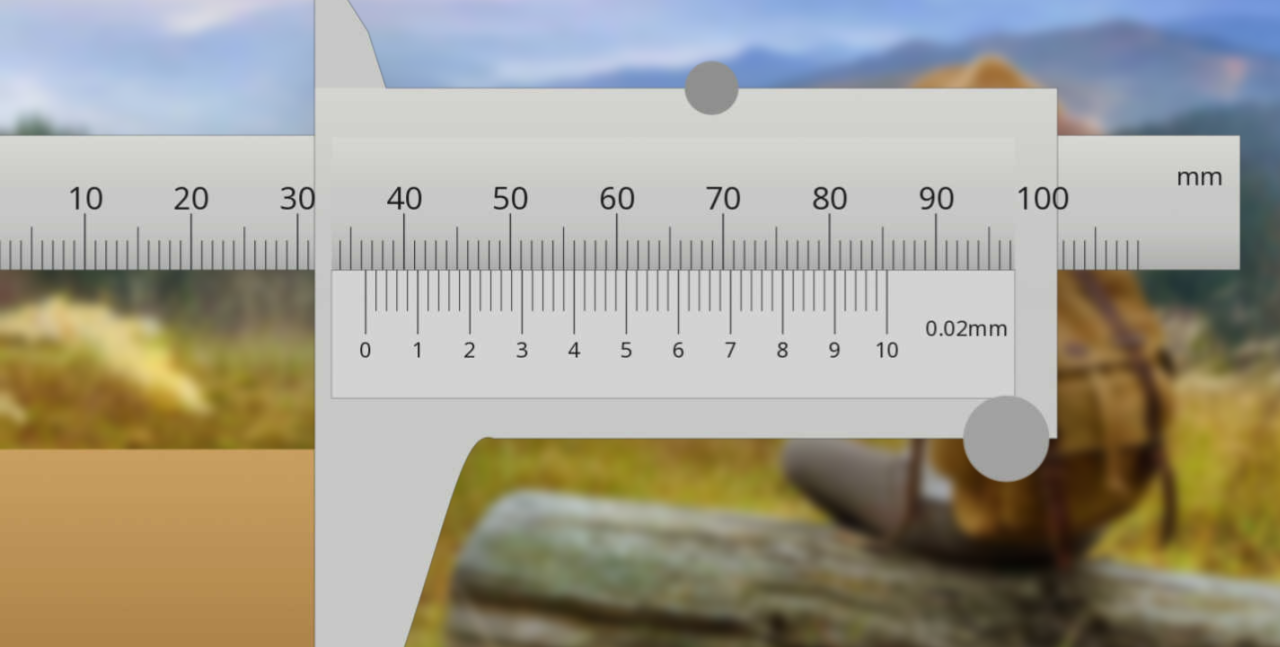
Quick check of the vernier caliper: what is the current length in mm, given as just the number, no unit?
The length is 36.4
